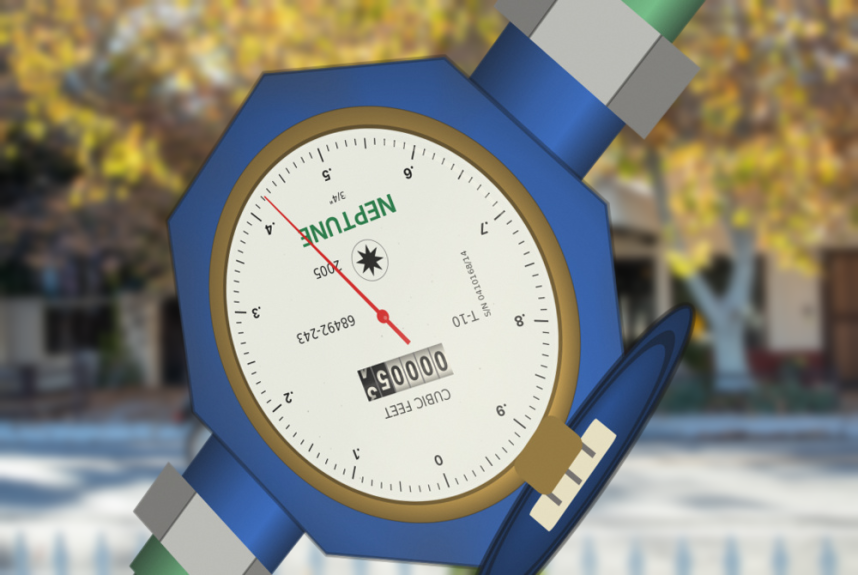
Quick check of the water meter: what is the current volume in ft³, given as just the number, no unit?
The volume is 53.42
